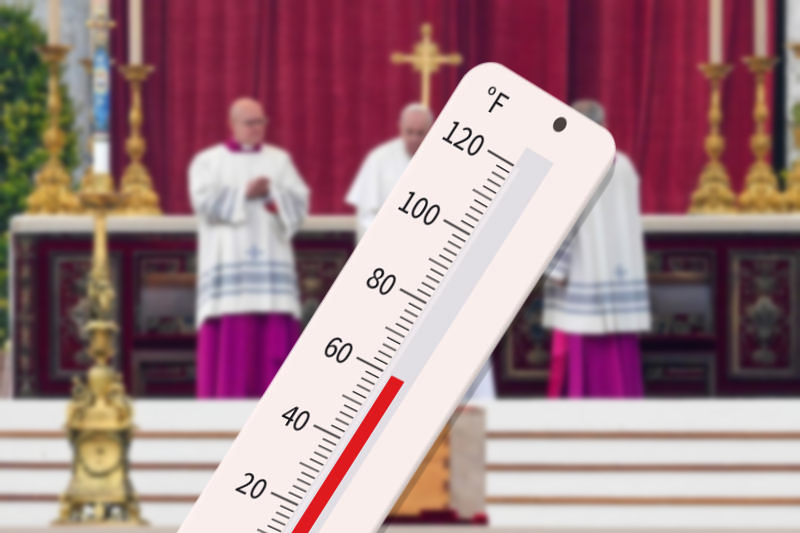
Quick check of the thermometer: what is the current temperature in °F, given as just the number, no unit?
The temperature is 60
